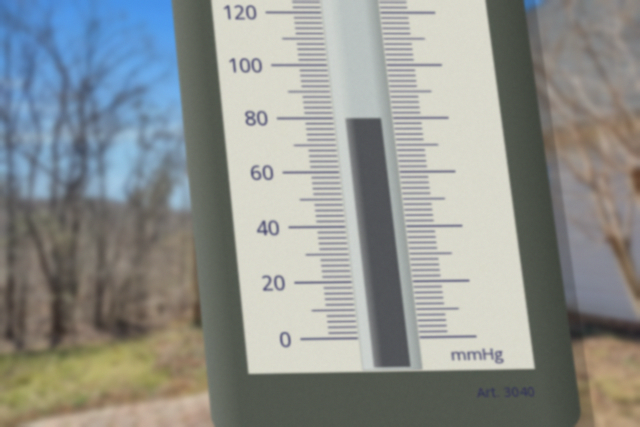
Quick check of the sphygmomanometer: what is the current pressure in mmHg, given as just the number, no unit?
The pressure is 80
